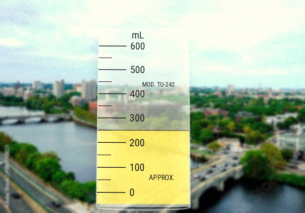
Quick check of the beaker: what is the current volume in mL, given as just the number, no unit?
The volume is 250
